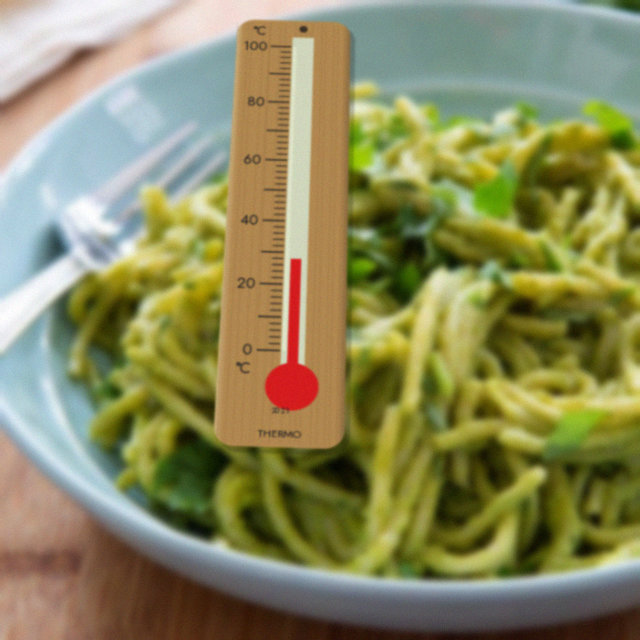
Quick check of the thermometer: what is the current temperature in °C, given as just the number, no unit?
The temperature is 28
